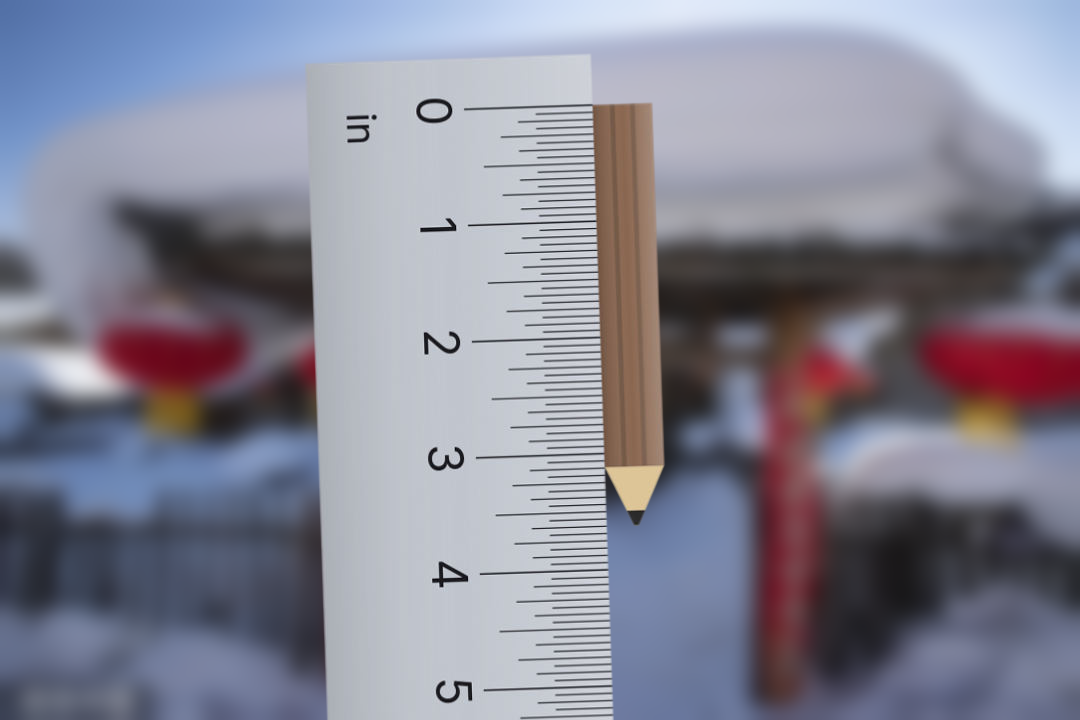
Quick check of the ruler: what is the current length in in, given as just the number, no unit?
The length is 3.625
